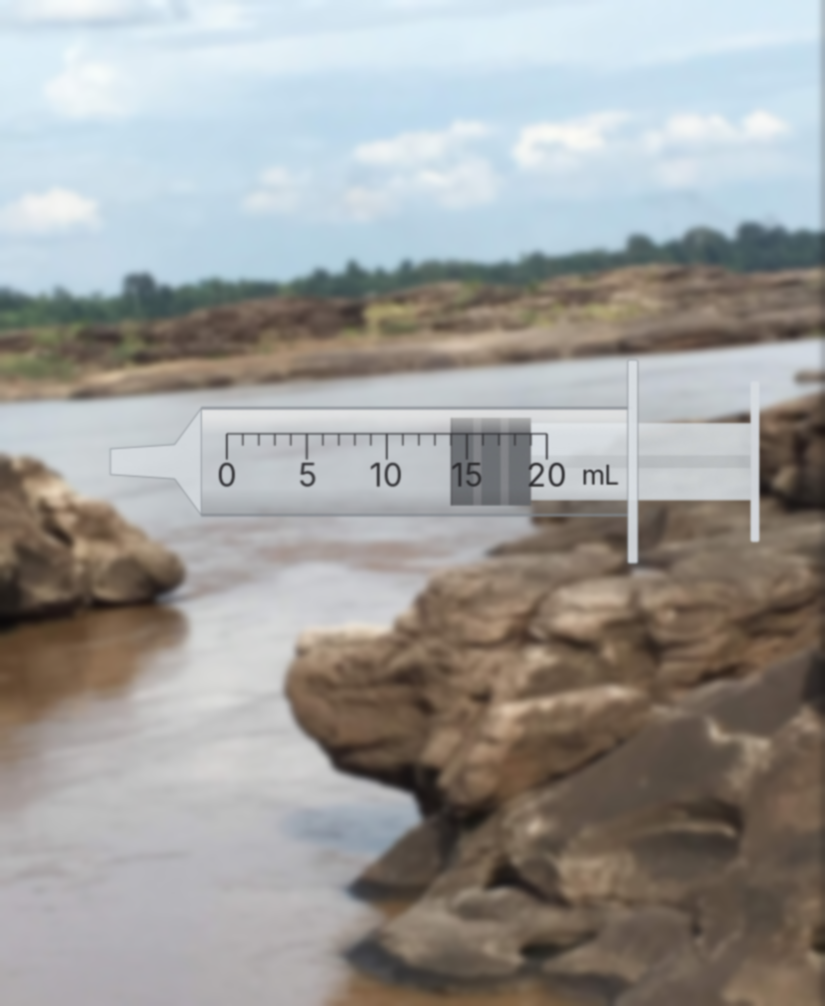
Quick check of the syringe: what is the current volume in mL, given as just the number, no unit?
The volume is 14
